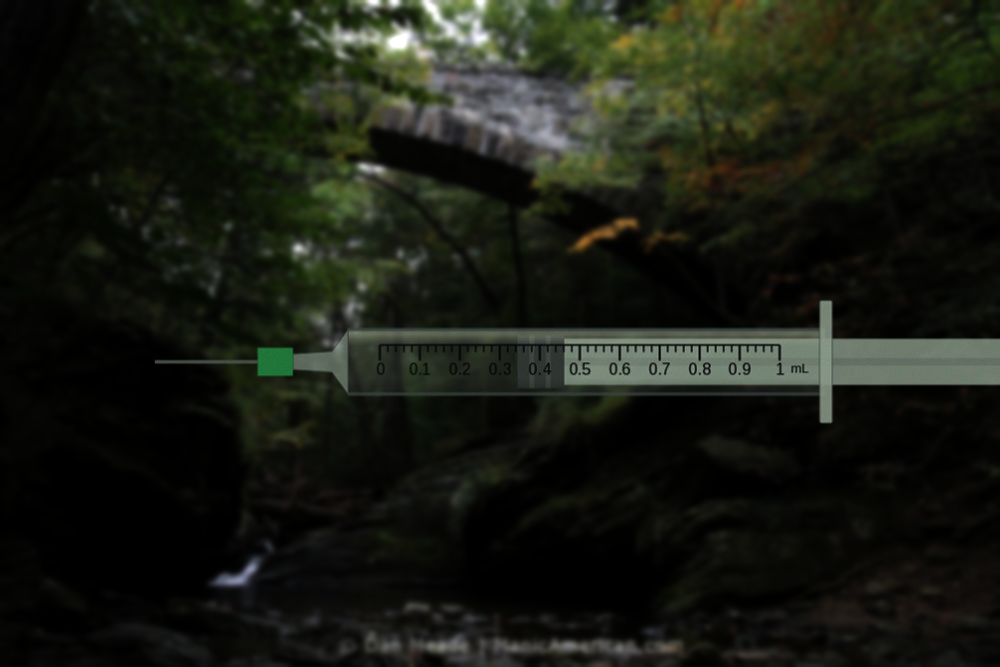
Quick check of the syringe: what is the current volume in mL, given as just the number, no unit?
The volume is 0.34
